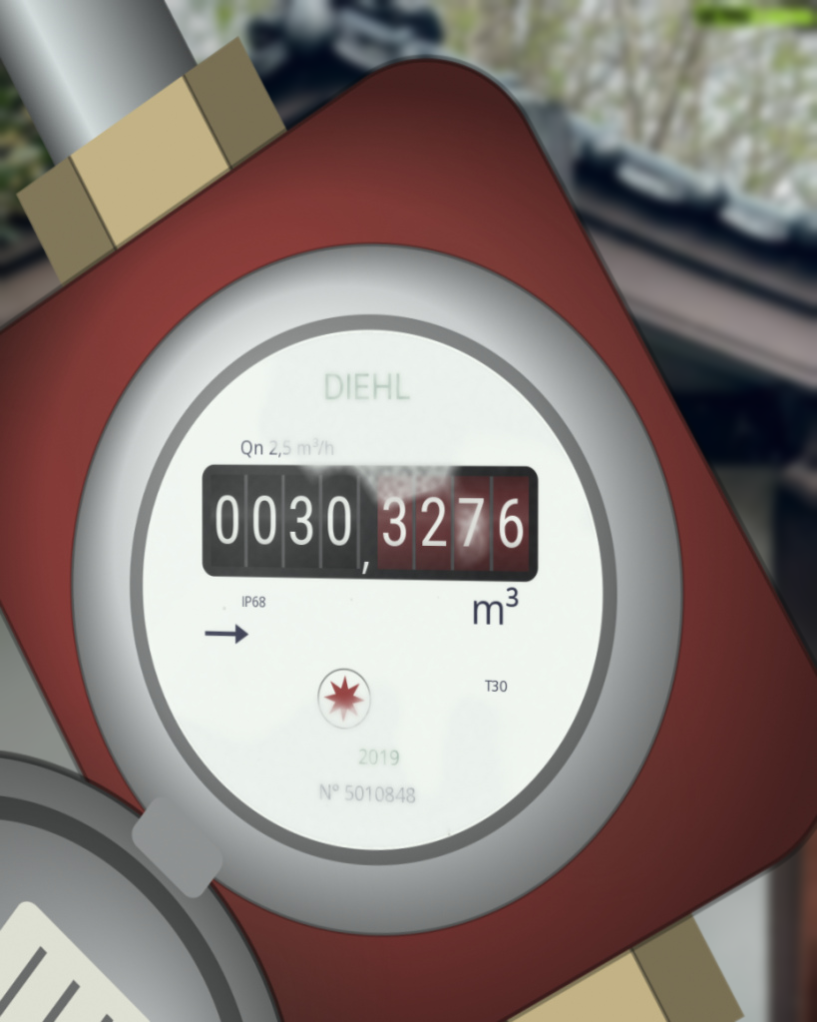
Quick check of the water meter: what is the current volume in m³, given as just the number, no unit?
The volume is 30.3276
